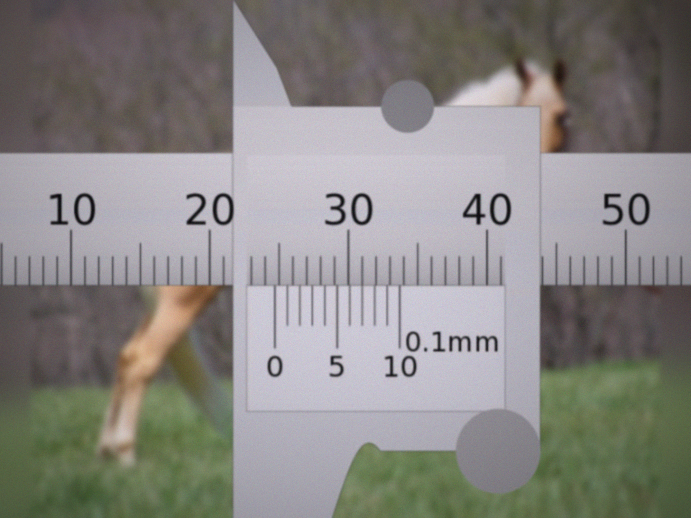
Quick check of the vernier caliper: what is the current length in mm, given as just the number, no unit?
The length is 24.7
